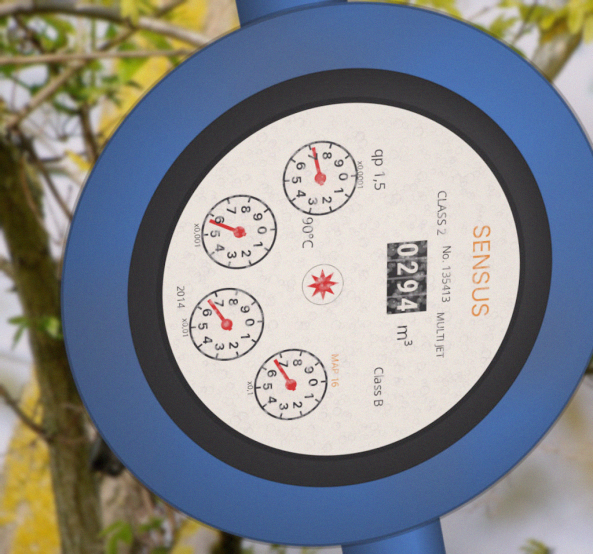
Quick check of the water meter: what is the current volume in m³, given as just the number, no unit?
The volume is 294.6657
